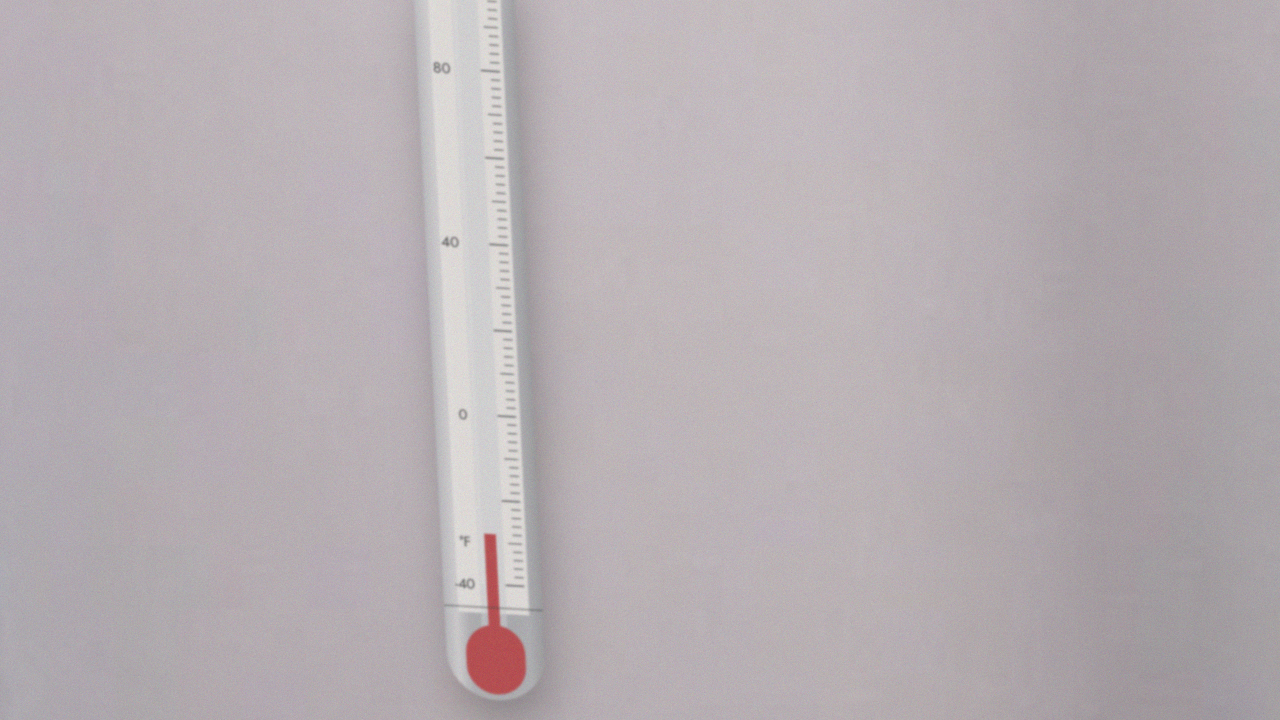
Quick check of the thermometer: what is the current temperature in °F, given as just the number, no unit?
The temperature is -28
